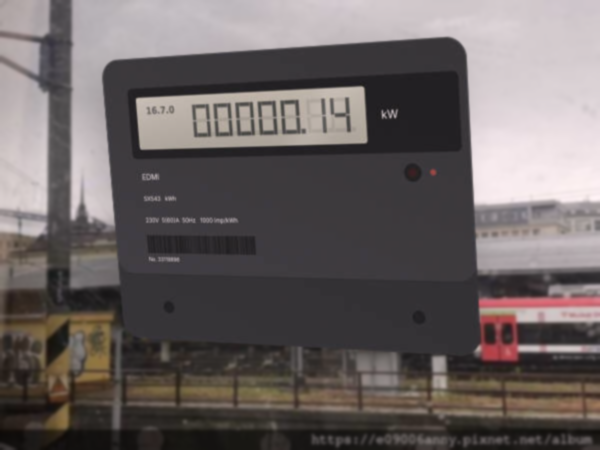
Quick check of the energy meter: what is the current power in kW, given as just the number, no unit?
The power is 0.14
